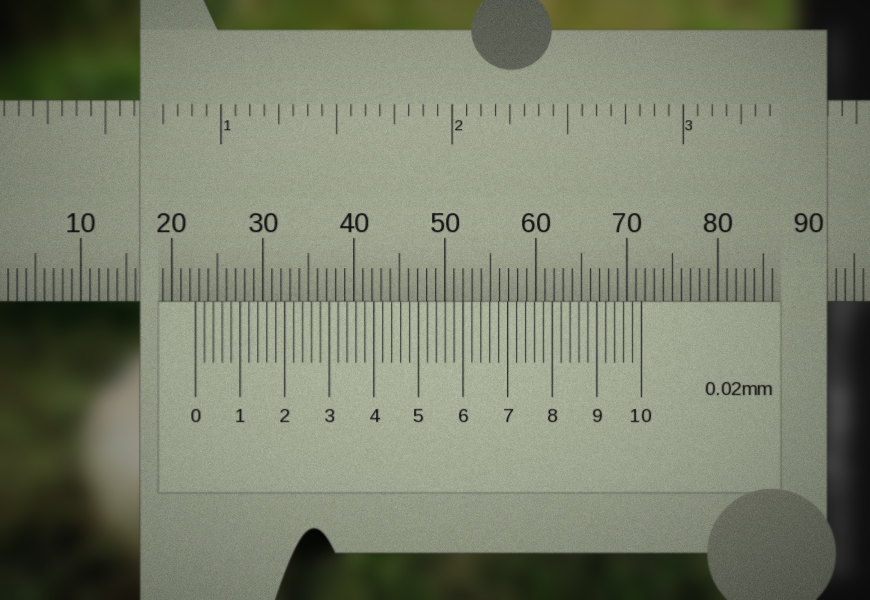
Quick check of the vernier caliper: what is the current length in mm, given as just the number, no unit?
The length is 22.6
